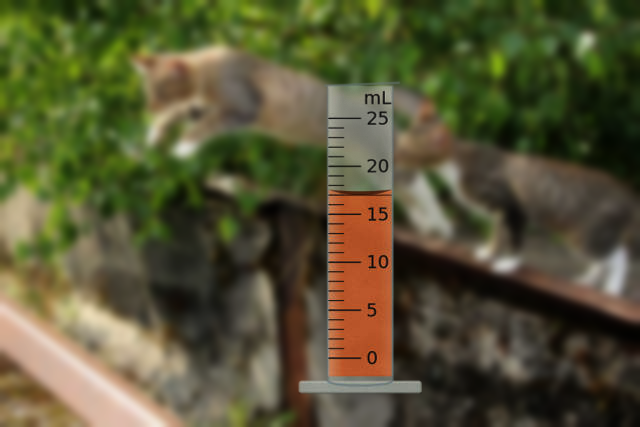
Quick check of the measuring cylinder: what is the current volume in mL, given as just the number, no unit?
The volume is 17
